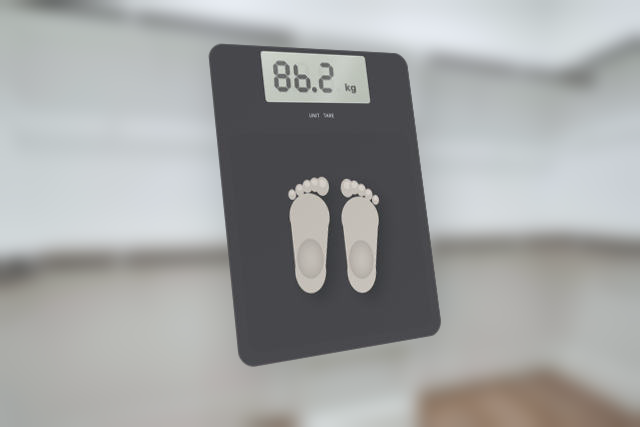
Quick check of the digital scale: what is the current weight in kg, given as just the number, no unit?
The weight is 86.2
